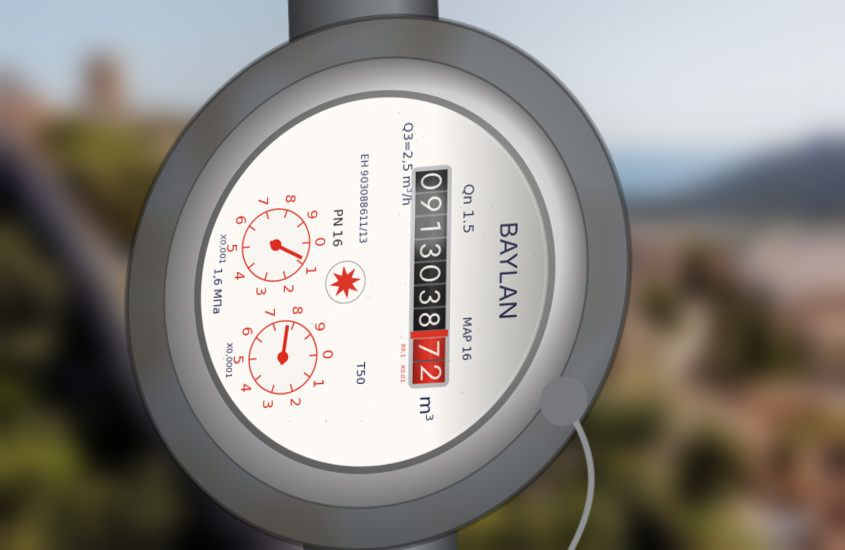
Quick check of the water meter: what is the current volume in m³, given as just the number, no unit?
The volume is 913038.7207
